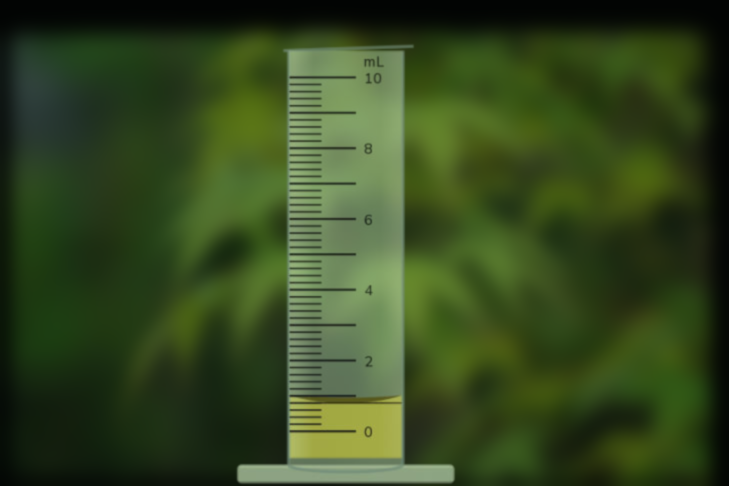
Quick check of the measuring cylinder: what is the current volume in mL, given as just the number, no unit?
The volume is 0.8
